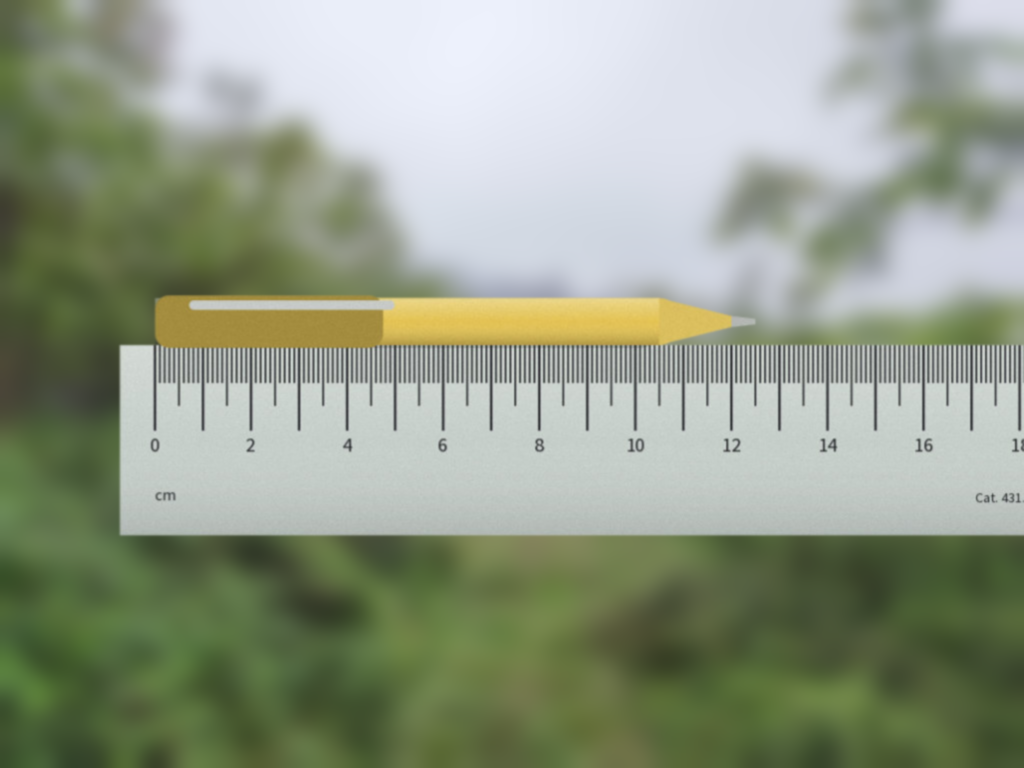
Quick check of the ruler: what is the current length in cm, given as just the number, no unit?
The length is 12.5
